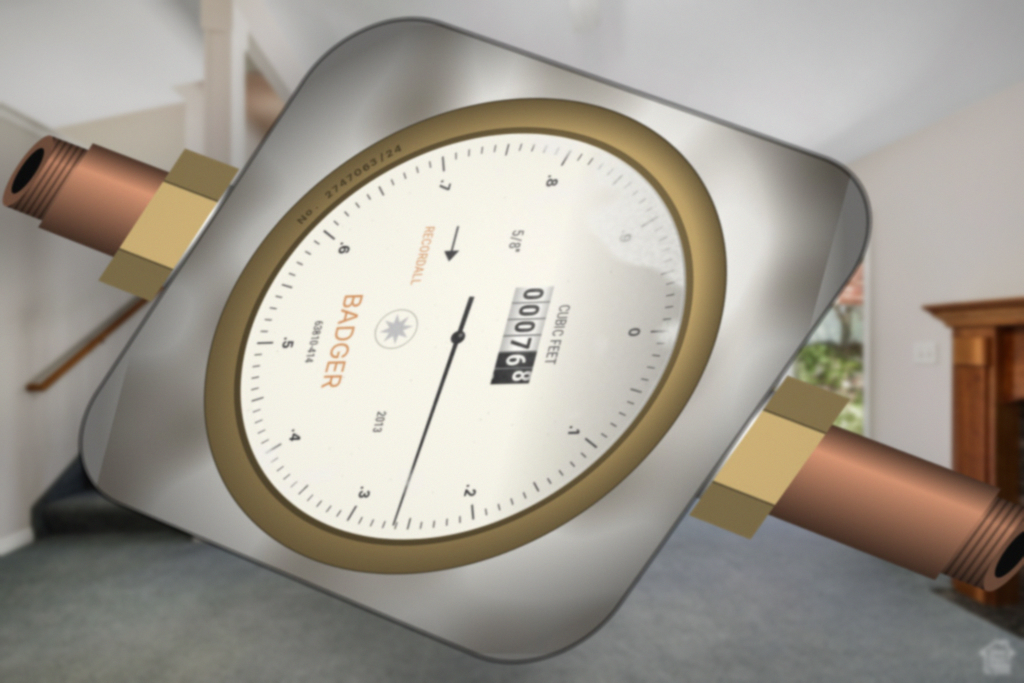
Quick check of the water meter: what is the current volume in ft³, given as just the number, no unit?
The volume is 768.26
